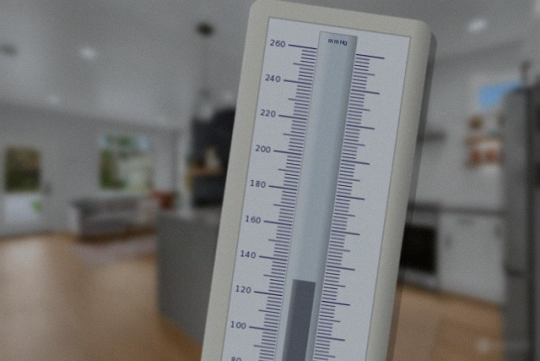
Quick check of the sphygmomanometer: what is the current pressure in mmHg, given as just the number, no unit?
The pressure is 130
